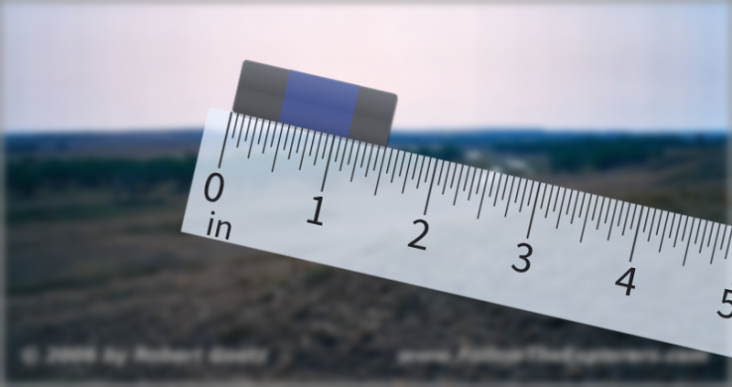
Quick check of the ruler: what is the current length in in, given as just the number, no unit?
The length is 1.5
